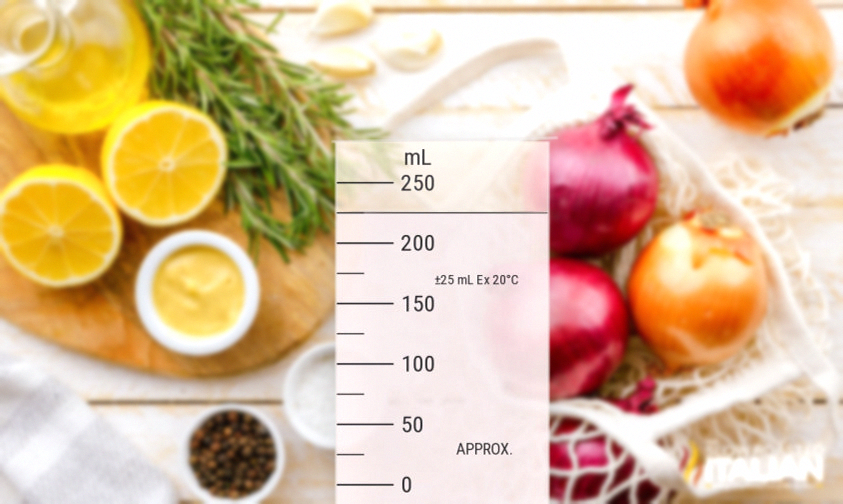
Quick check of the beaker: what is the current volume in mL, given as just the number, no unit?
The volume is 225
